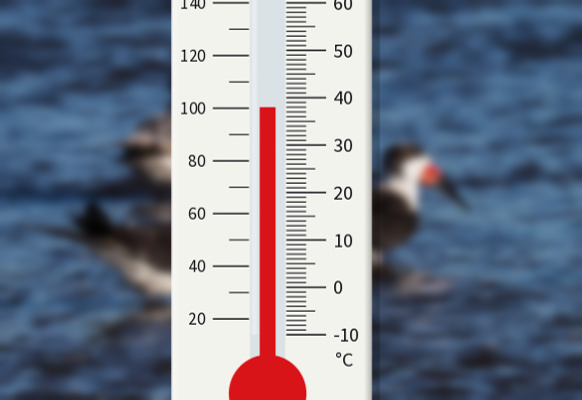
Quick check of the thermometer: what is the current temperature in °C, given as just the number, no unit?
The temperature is 38
